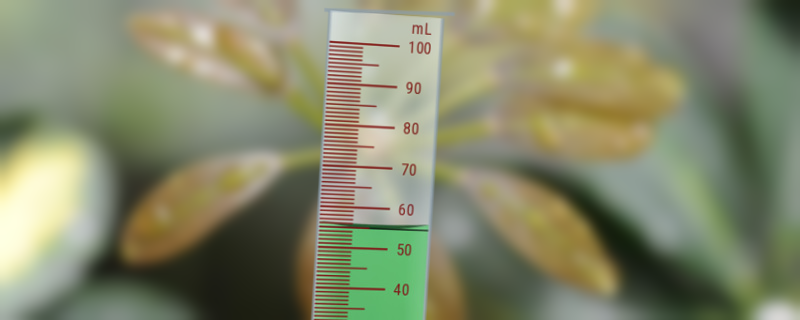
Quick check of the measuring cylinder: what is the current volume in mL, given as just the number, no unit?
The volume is 55
